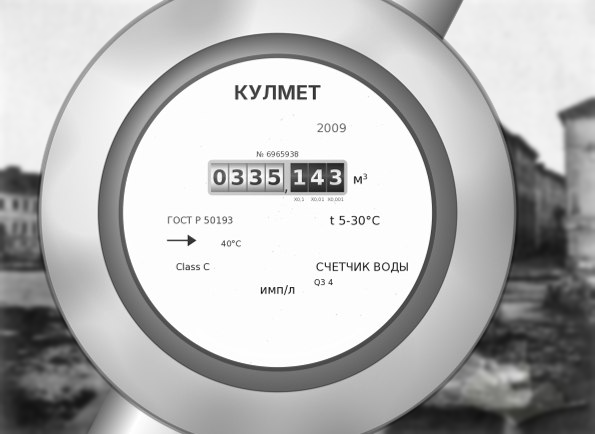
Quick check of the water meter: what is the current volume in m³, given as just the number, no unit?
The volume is 335.143
